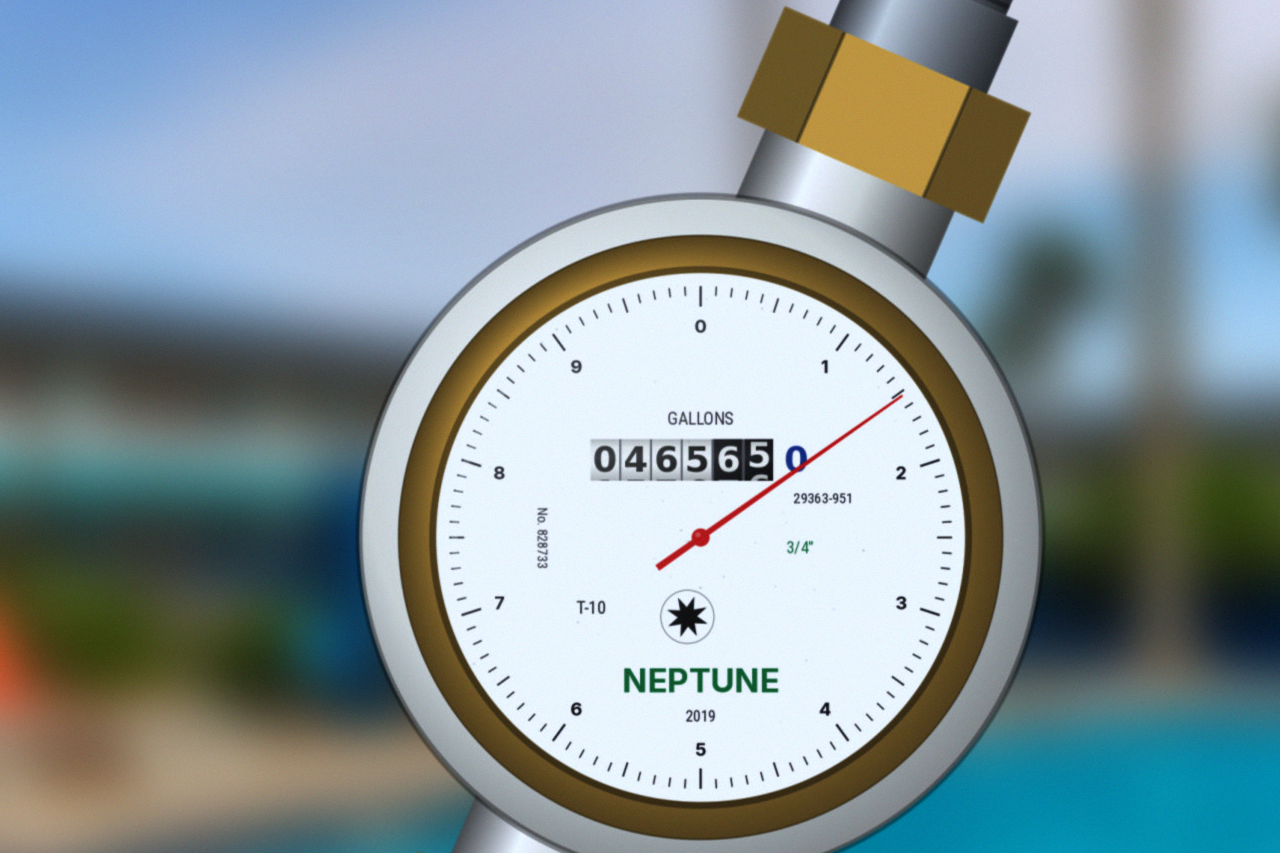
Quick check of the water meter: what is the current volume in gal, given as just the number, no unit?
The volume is 465651.5
